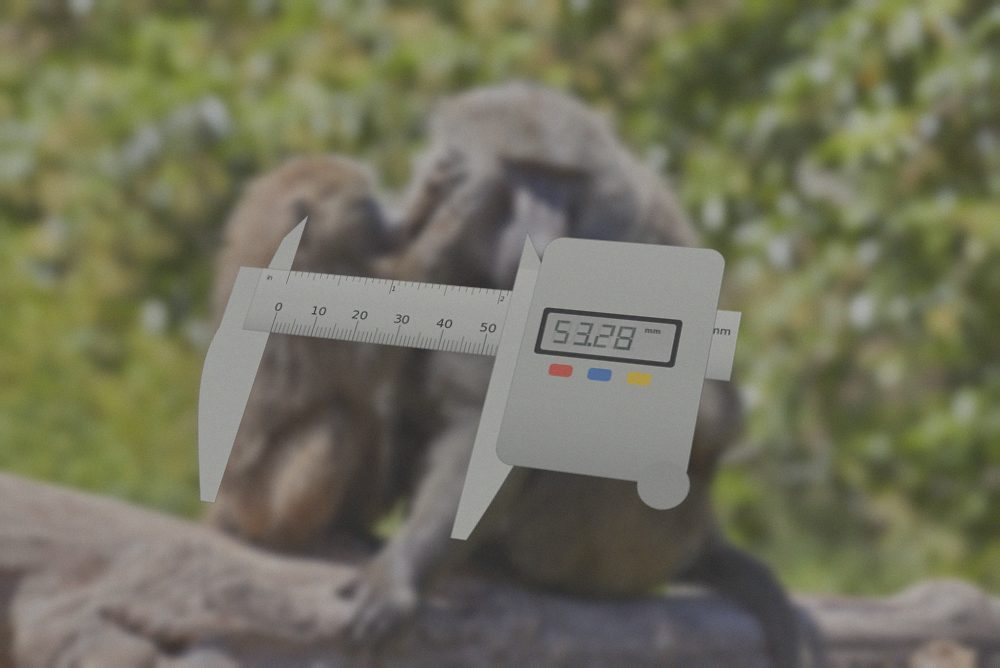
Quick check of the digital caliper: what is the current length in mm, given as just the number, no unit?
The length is 53.28
